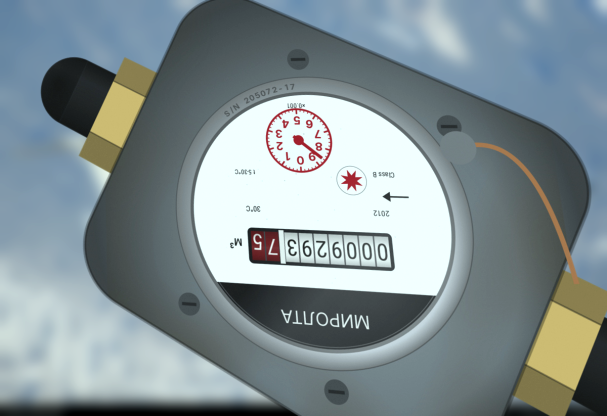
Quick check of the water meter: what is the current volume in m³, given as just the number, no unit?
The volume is 9293.748
